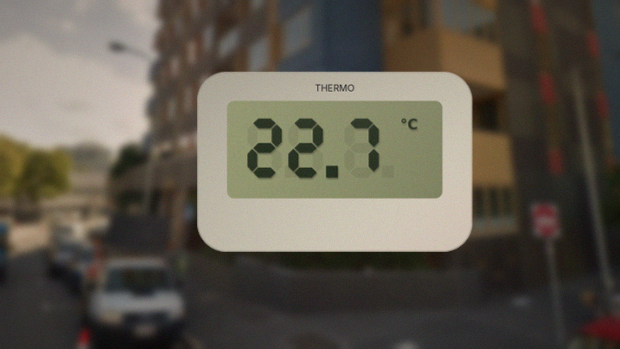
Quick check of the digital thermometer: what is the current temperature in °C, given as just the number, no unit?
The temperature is 22.7
